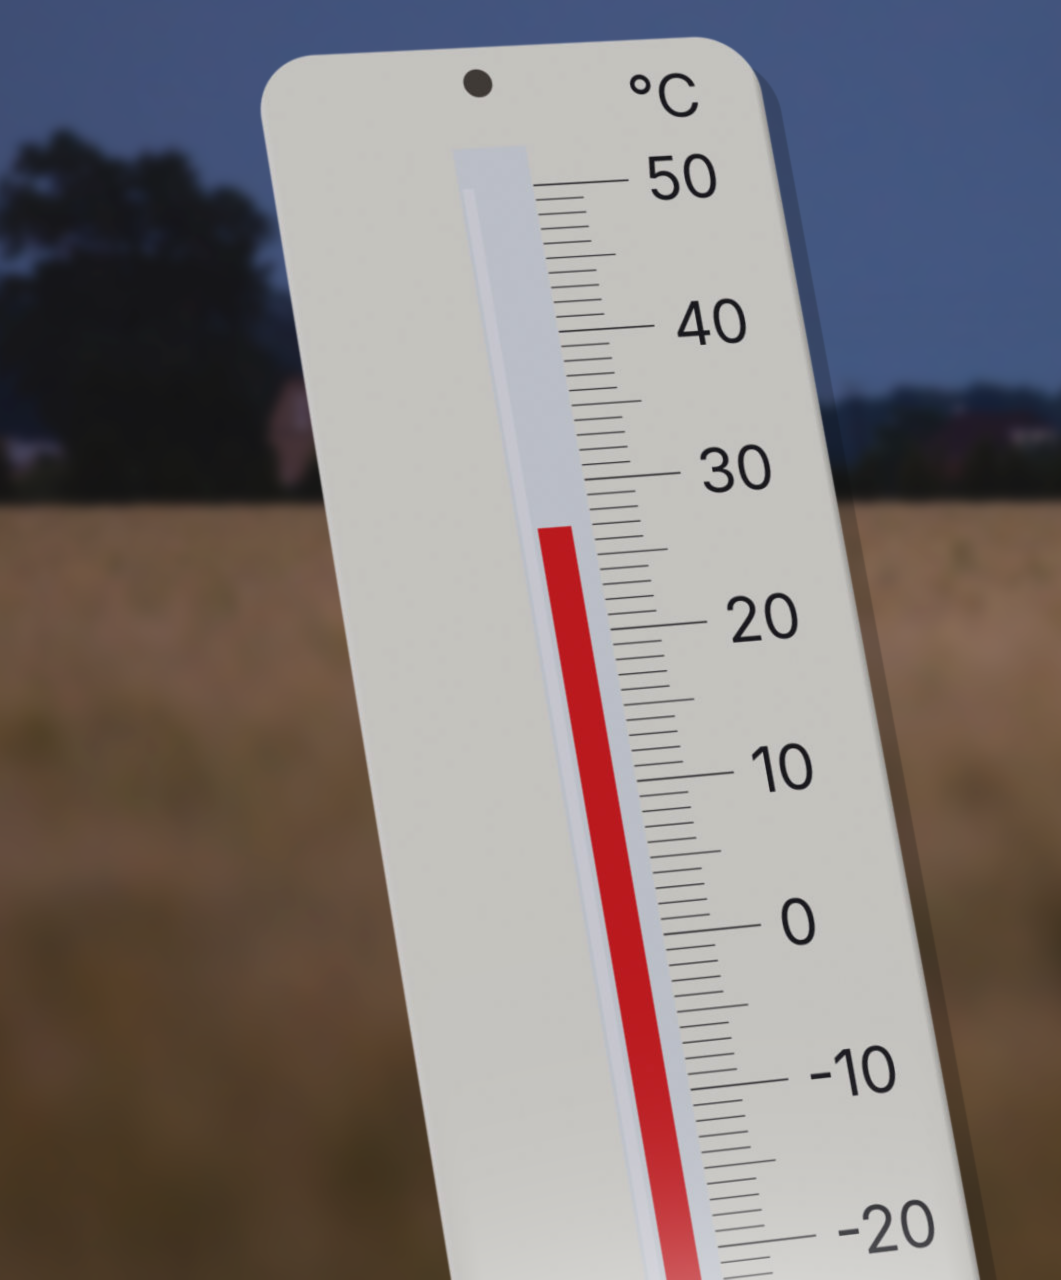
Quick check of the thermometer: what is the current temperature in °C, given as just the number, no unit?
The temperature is 27
